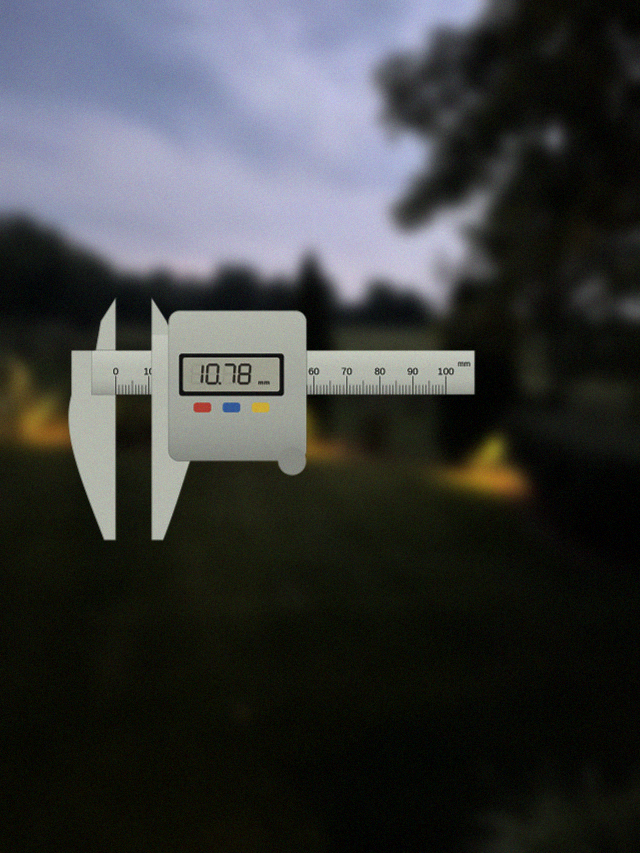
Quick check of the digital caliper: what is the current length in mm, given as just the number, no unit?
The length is 10.78
